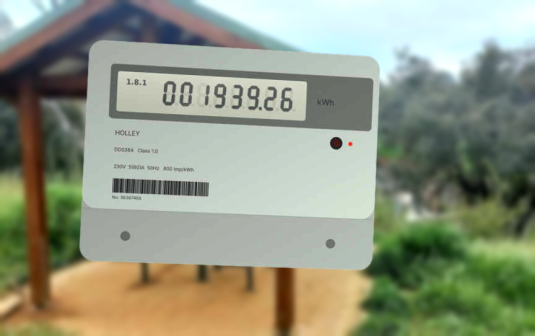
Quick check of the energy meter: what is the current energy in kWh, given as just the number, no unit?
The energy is 1939.26
